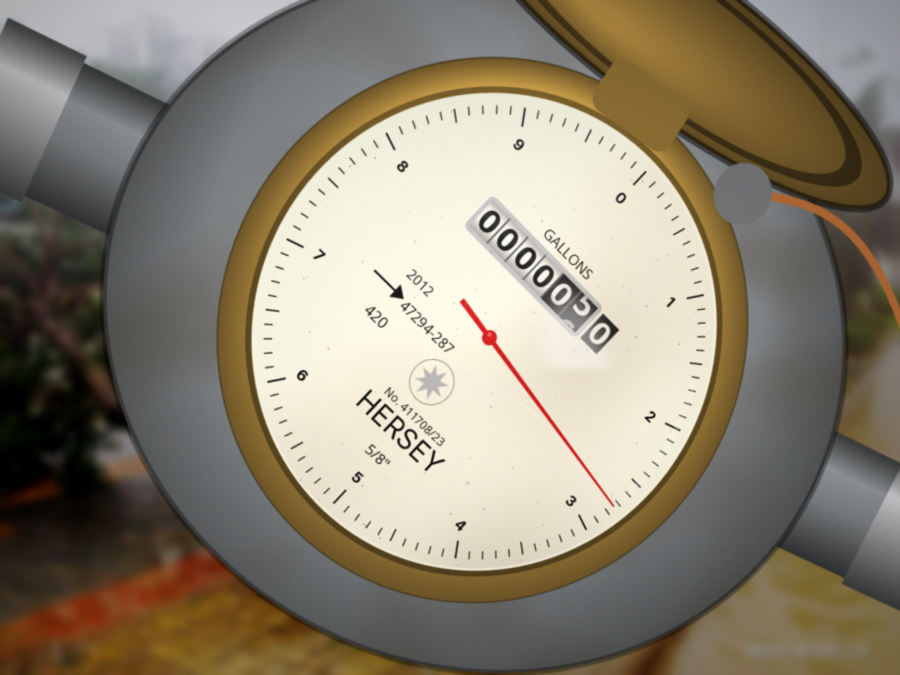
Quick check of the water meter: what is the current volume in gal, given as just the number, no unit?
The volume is 52.7
